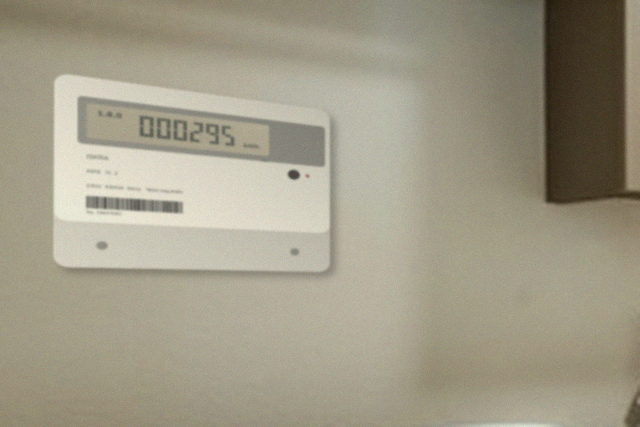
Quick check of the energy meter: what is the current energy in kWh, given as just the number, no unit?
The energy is 295
